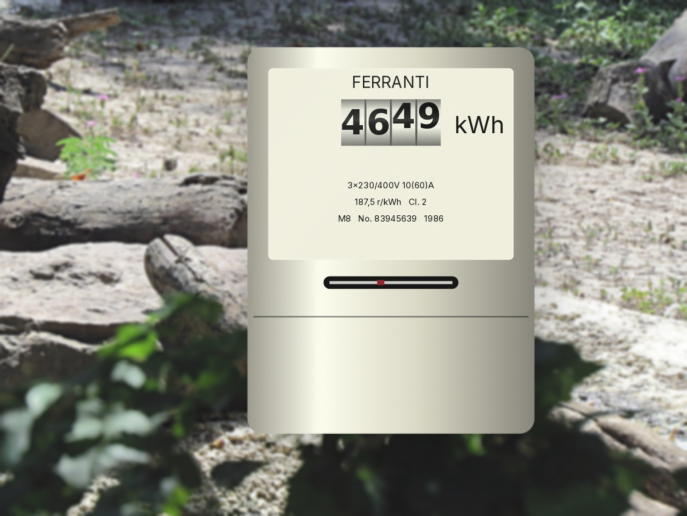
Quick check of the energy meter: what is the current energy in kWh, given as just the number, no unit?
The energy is 4649
